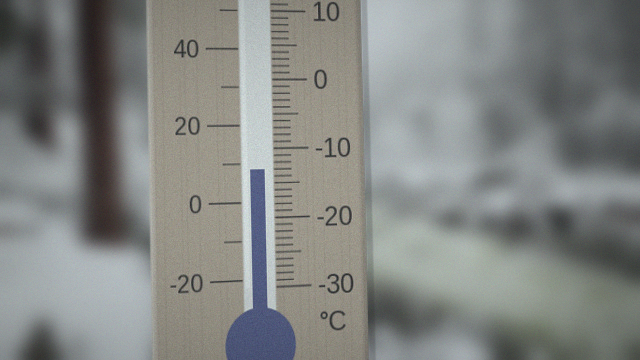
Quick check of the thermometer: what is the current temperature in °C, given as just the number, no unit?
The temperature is -13
